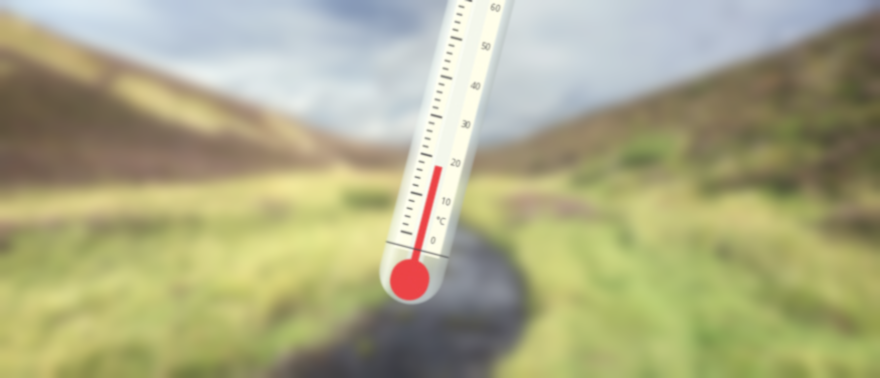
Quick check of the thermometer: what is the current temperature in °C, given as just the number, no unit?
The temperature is 18
